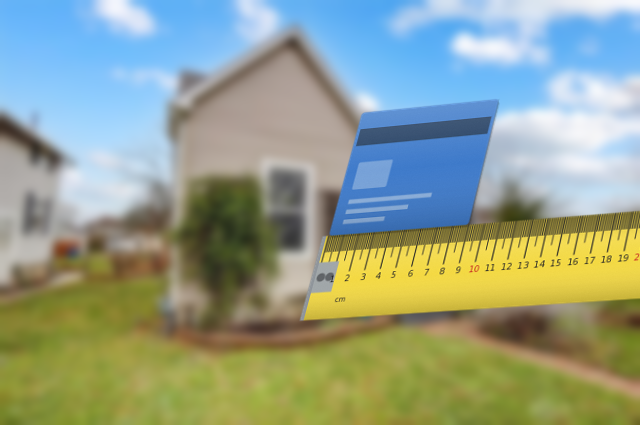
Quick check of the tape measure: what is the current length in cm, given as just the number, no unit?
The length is 9
